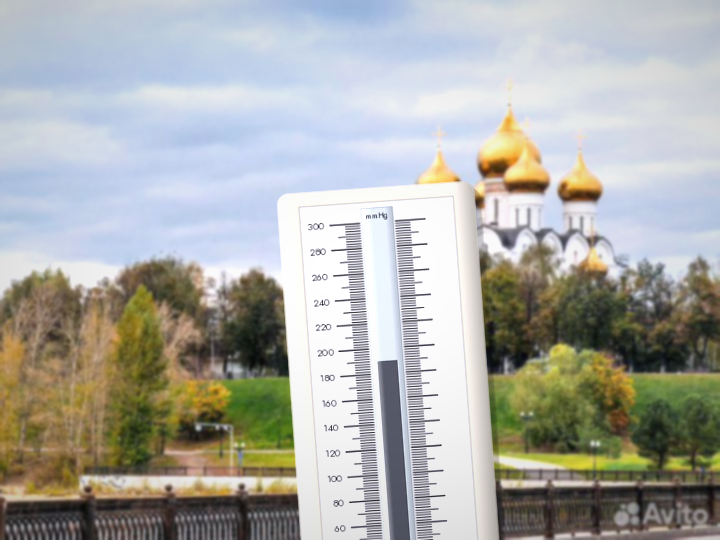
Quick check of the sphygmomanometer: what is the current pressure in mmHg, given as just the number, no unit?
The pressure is 190
